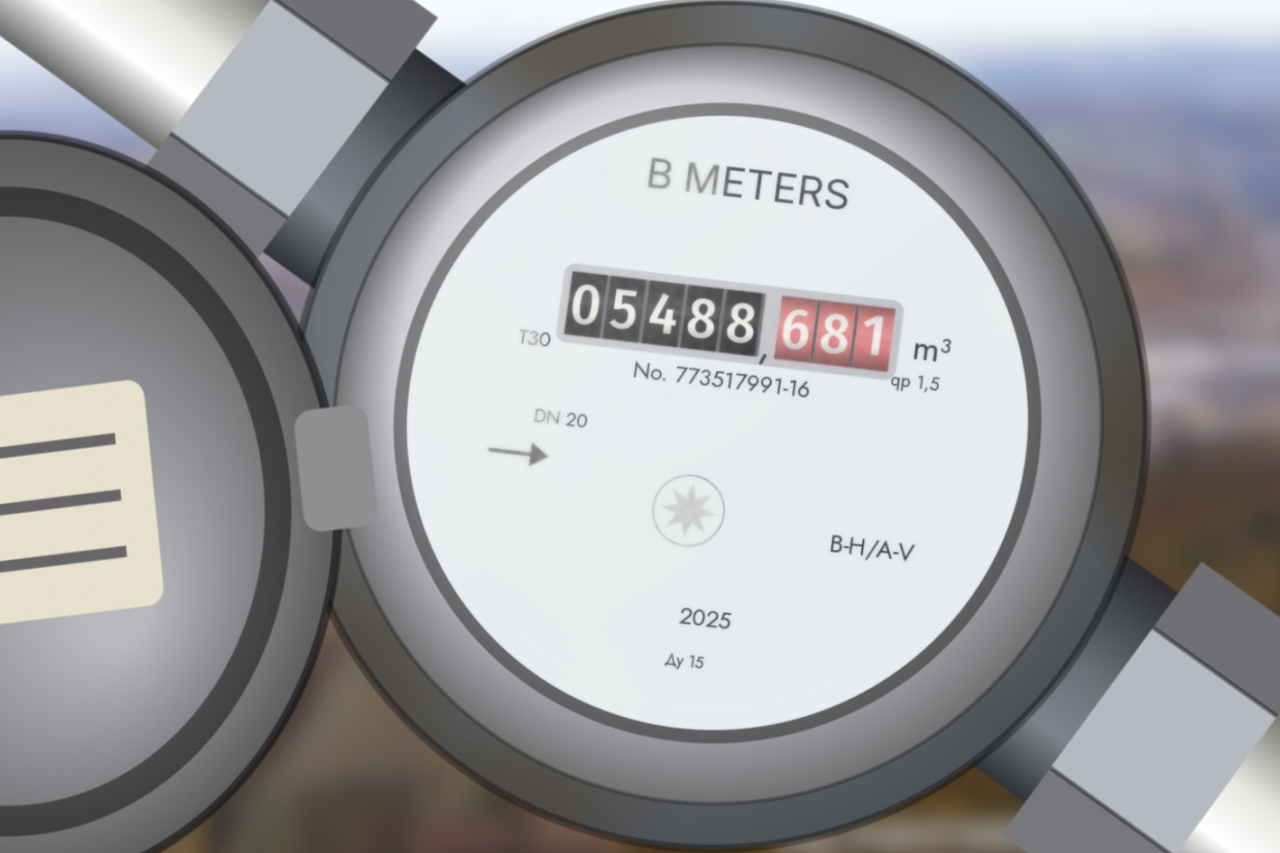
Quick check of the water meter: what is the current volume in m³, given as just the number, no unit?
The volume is 5488.681
